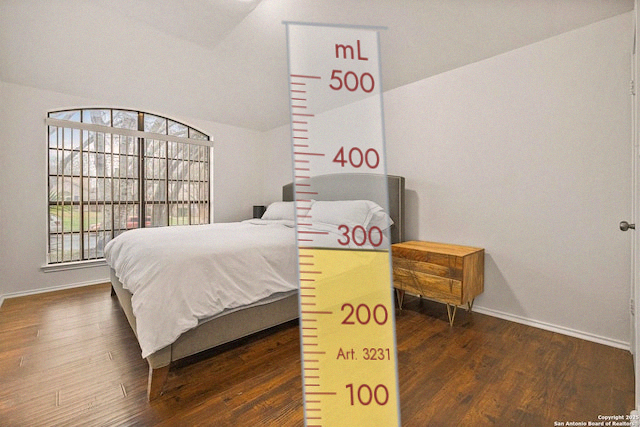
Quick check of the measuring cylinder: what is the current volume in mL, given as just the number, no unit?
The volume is 280
